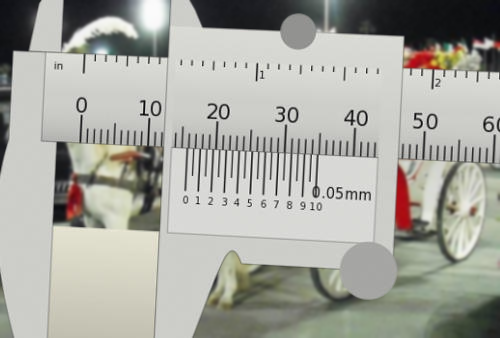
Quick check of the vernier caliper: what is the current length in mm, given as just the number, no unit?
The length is 15.8
